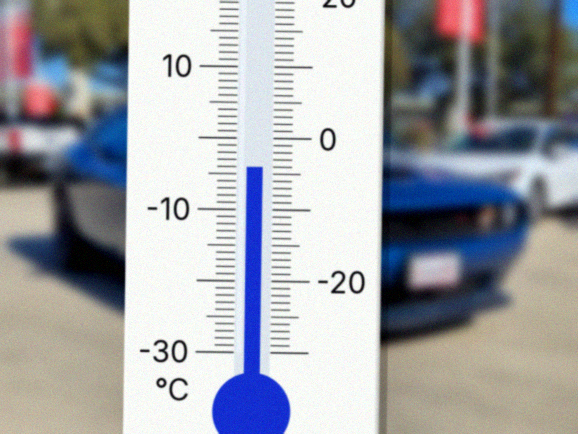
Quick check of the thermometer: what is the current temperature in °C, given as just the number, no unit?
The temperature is -4
